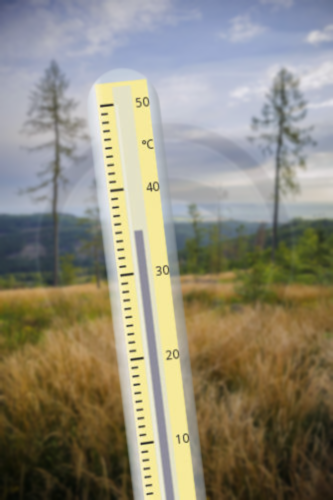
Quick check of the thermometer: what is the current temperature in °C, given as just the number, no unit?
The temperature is 35
